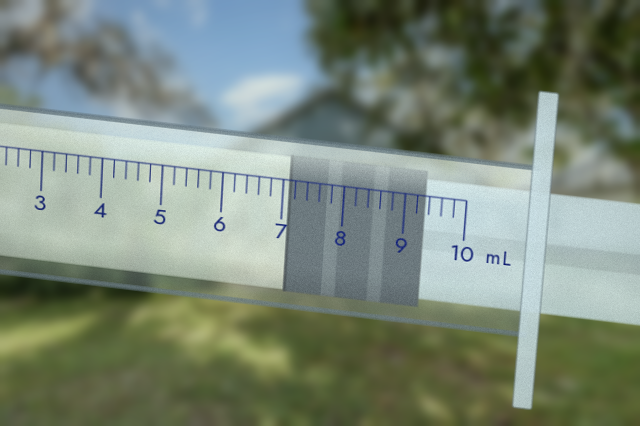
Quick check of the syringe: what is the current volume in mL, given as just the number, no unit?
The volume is 7.1
